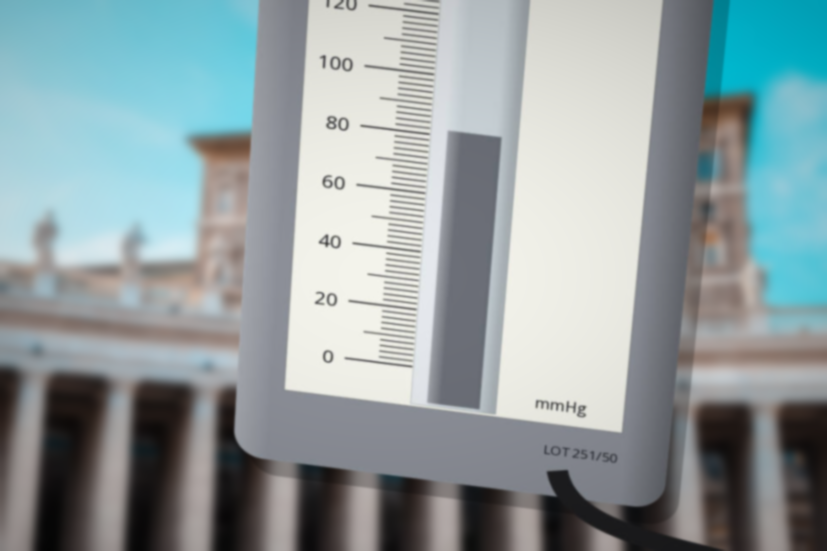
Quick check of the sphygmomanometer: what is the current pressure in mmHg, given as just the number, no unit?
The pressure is 82
